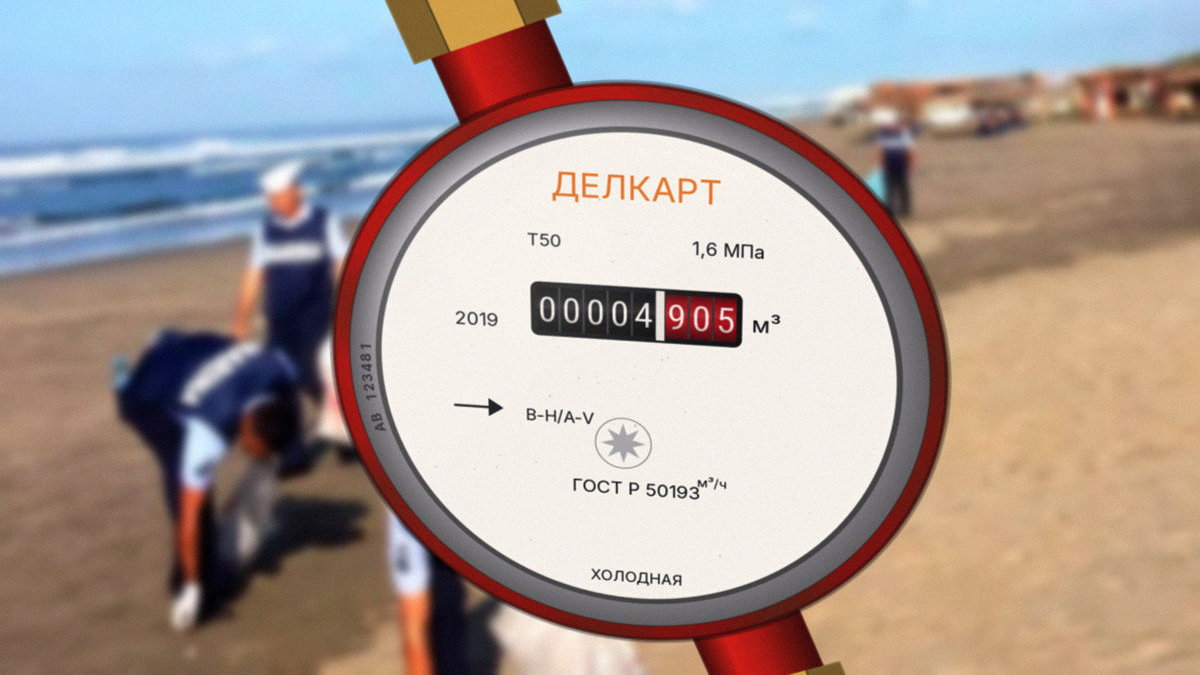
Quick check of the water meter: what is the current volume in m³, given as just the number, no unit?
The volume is 4.905
